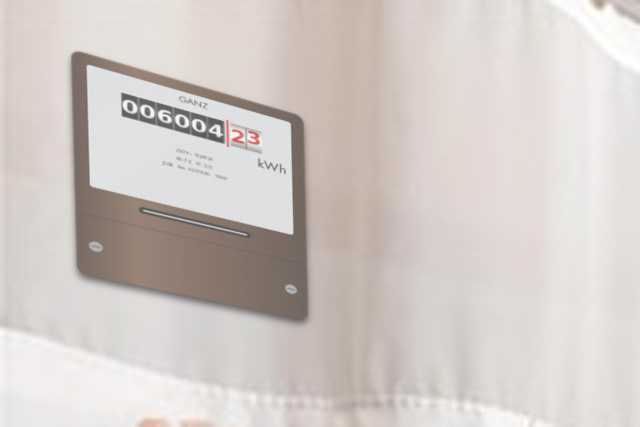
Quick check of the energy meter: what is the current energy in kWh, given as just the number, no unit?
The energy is 6004.23
